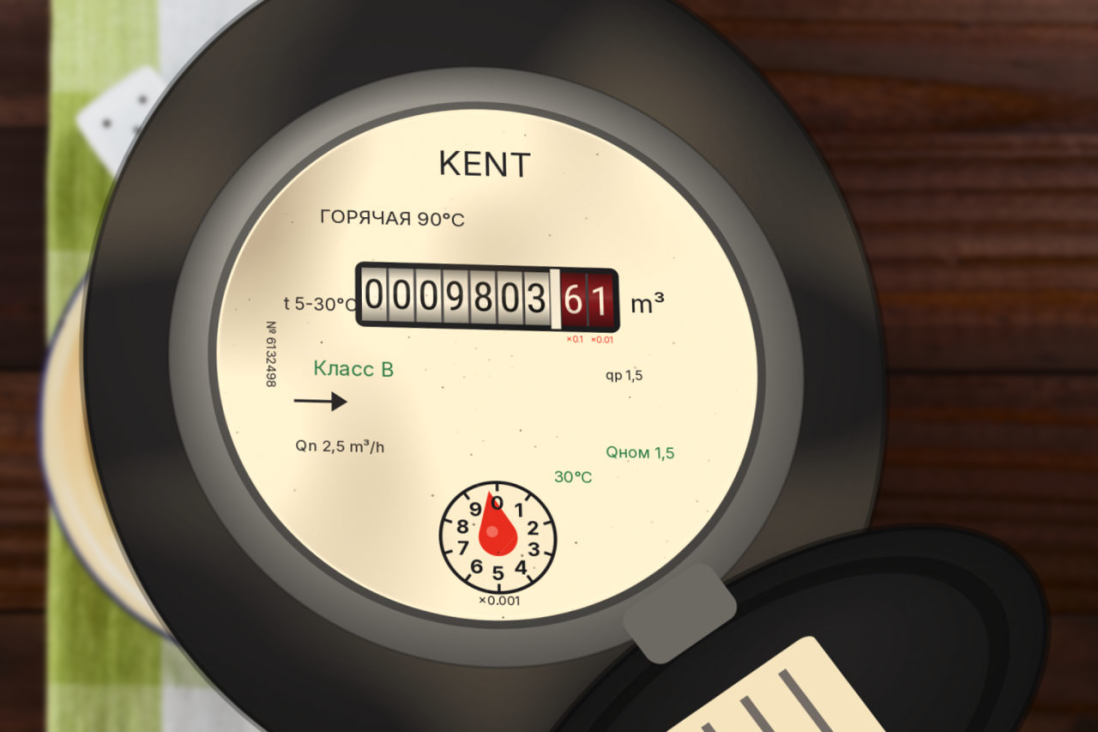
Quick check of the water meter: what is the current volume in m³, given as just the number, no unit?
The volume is 9803.609
